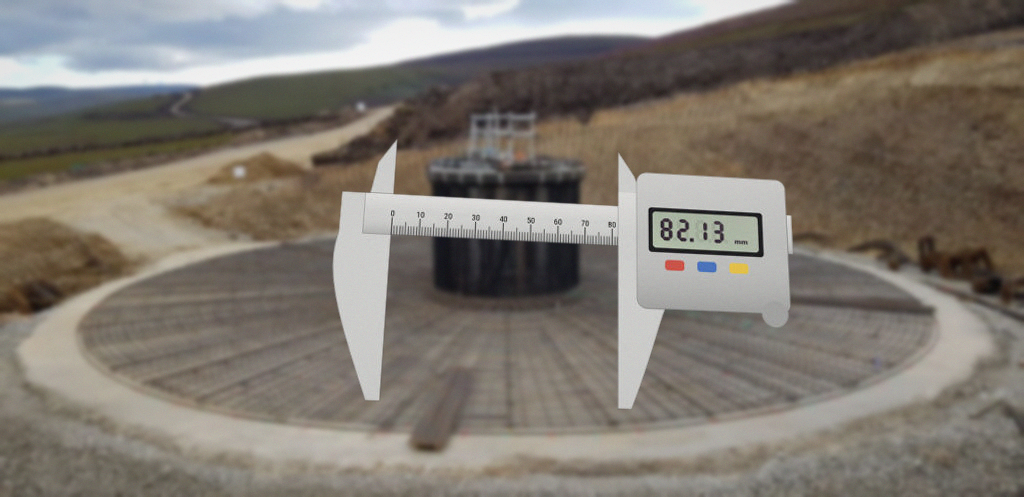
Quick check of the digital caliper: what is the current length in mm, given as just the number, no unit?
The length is 82.13
